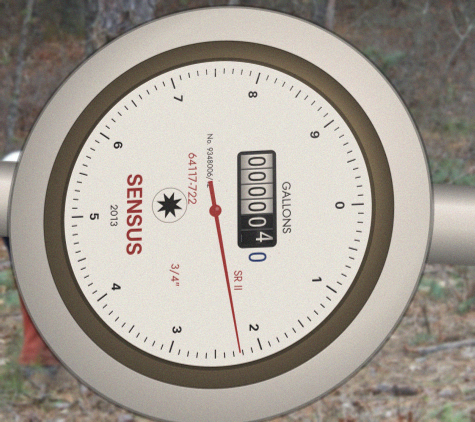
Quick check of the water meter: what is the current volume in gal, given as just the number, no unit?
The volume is 42.2
